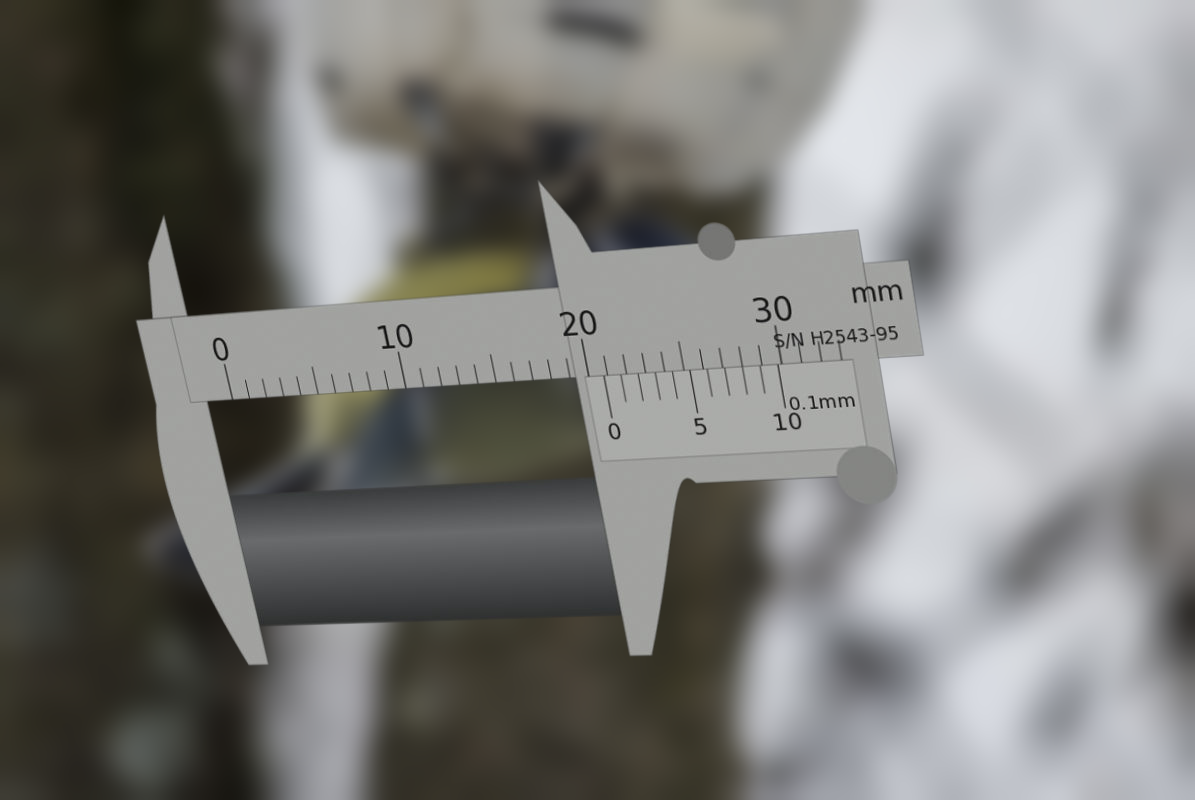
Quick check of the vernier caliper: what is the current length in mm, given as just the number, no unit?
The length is 20.8
